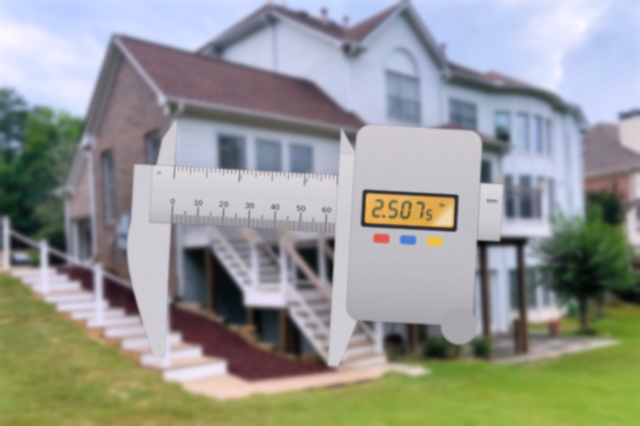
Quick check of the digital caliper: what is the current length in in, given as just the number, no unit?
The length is 2.5075
